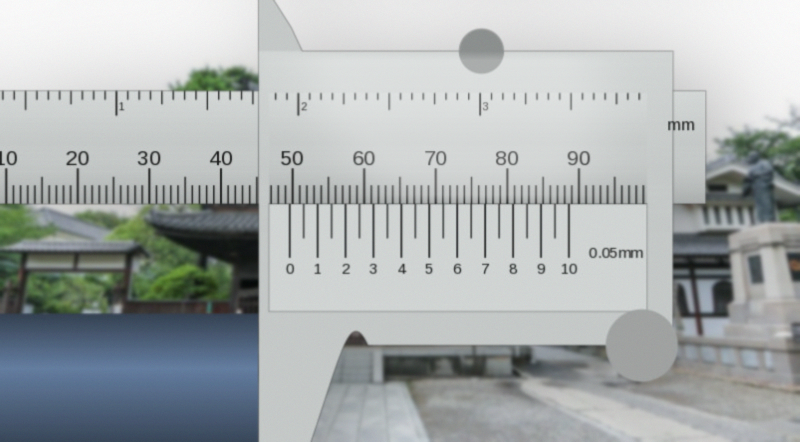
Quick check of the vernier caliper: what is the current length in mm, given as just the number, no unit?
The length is 49.6
